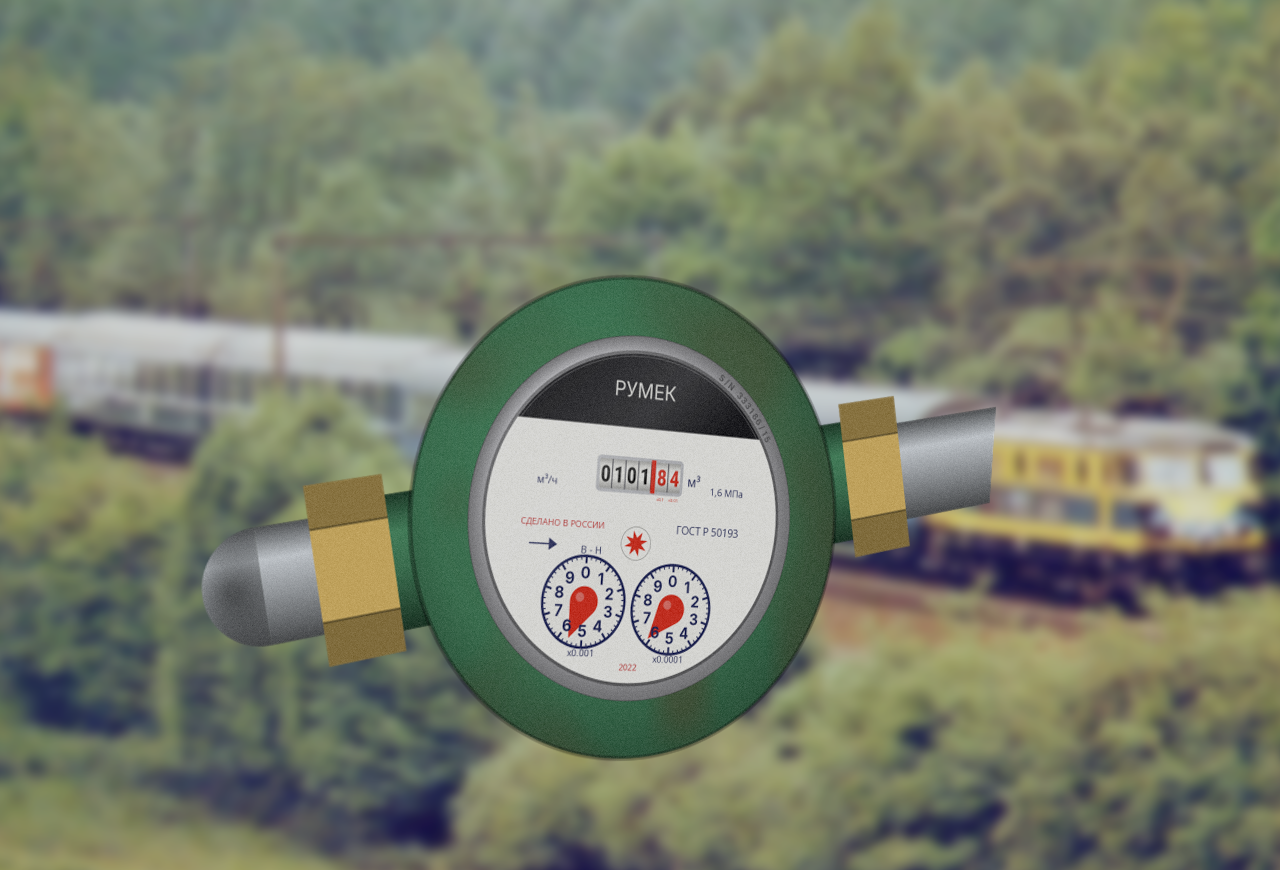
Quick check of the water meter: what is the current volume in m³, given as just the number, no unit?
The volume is 101.8456
